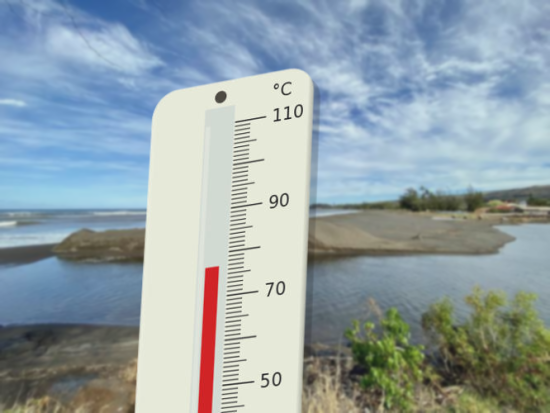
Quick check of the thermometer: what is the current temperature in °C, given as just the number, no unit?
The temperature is 77
